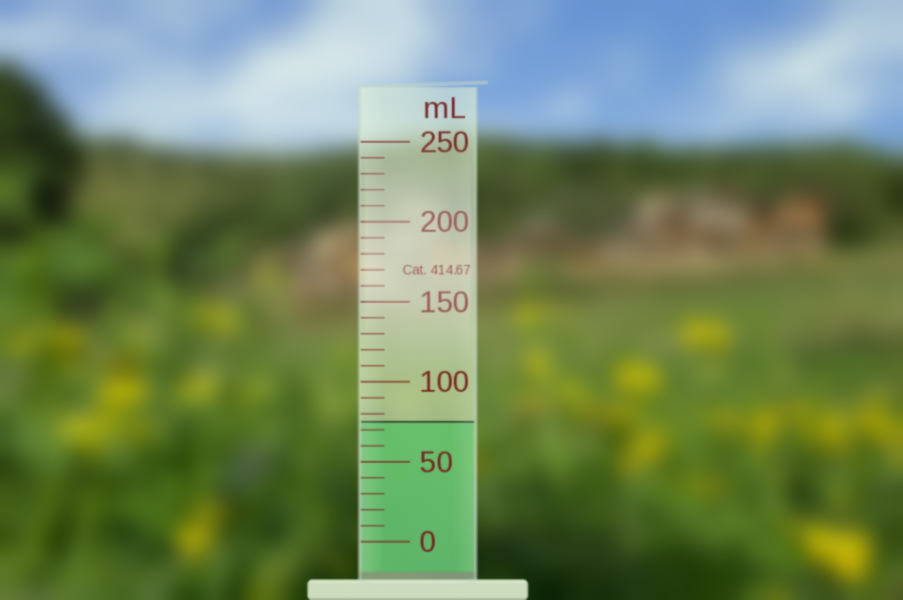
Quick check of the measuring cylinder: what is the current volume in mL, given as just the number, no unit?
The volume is 75
